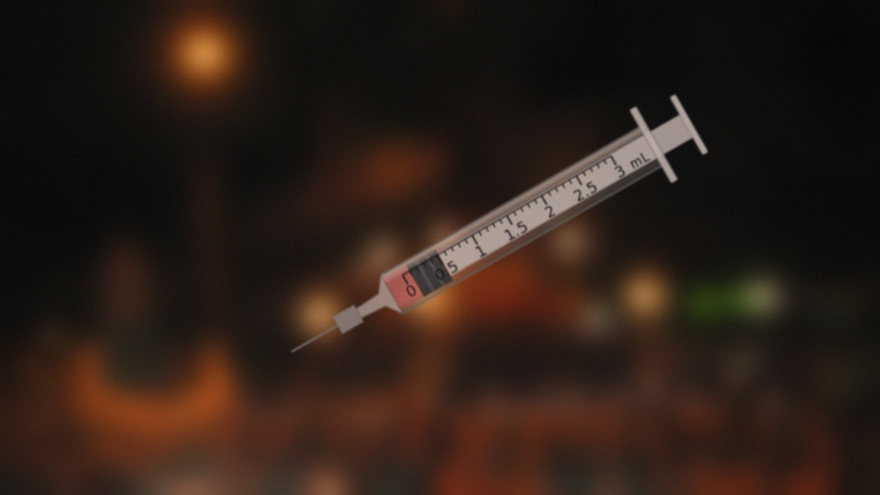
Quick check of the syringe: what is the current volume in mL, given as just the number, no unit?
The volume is 0.1
